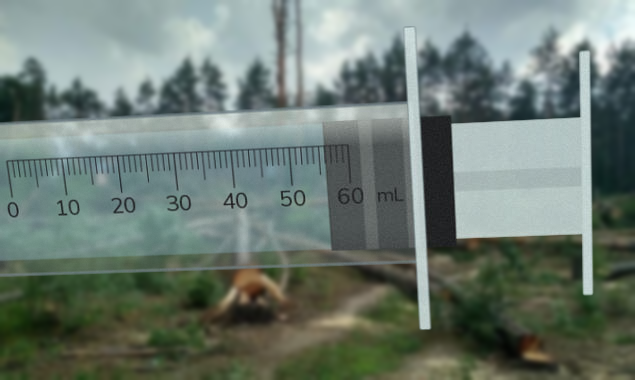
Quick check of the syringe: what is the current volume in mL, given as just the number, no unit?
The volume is 56
